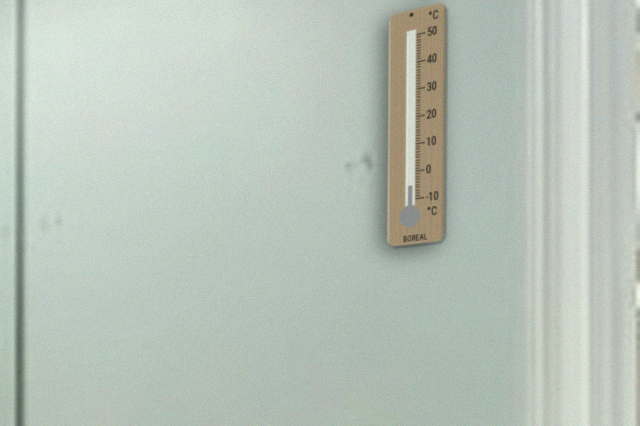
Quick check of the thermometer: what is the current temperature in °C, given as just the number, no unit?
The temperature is -5
